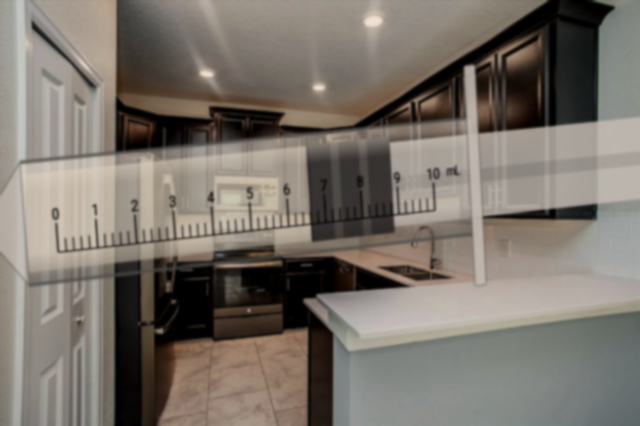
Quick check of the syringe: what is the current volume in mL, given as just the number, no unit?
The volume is 6.6
